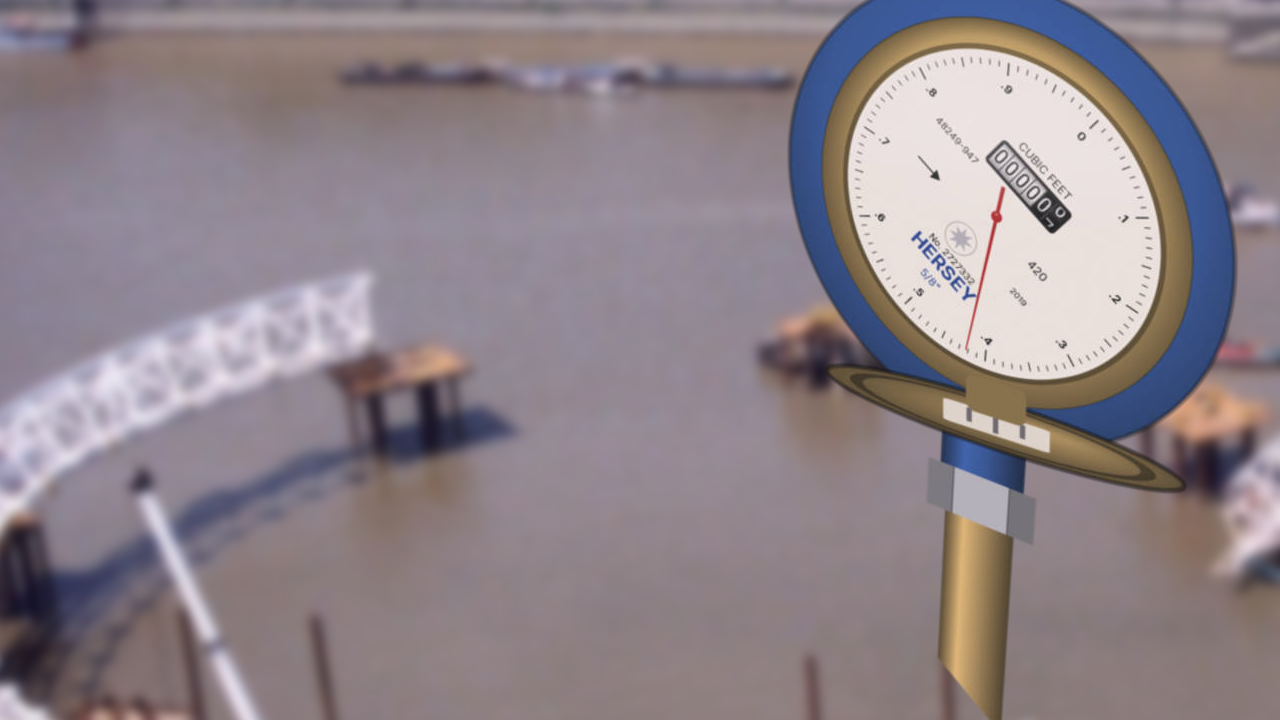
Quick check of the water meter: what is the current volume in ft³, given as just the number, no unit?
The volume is 6.42
